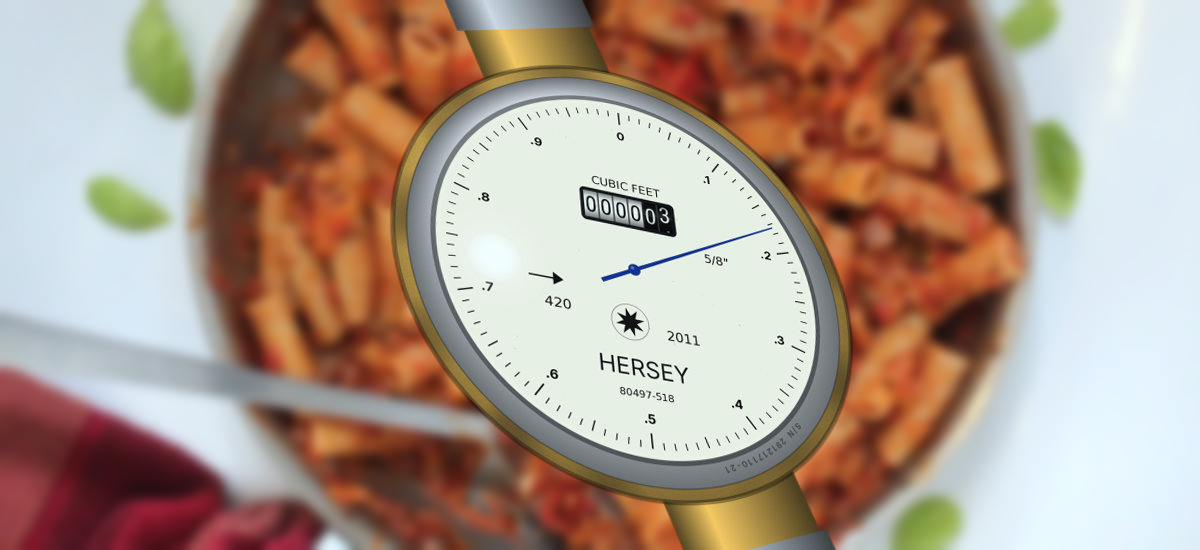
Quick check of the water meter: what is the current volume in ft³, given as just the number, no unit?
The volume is 3.17
